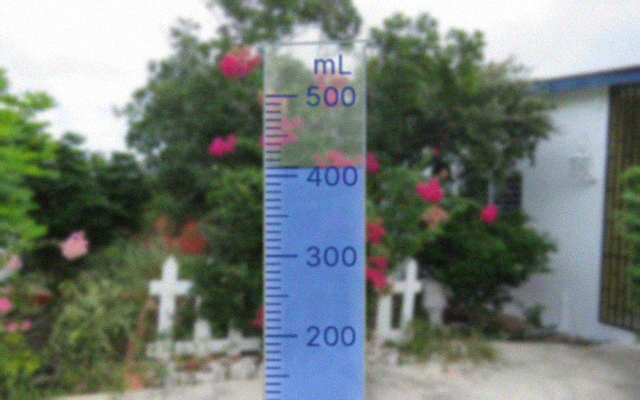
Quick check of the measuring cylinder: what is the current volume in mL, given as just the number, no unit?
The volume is 410
